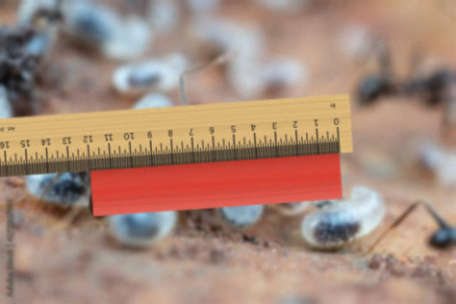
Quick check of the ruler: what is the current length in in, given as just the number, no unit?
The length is 12
